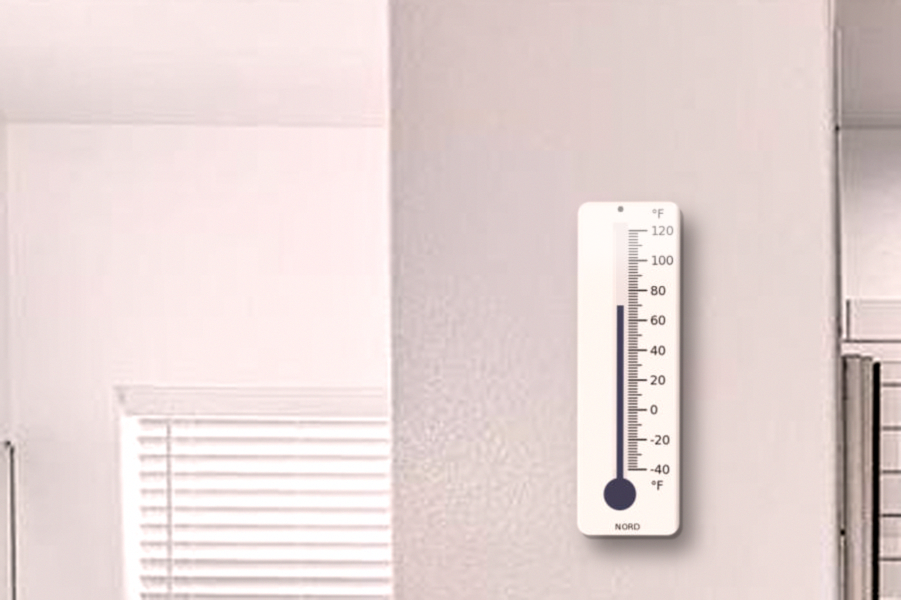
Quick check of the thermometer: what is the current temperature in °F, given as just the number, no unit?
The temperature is 70
